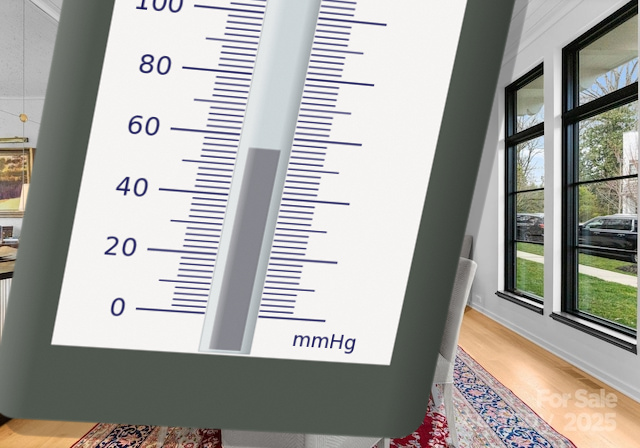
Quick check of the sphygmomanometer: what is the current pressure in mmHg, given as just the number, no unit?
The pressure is 56
